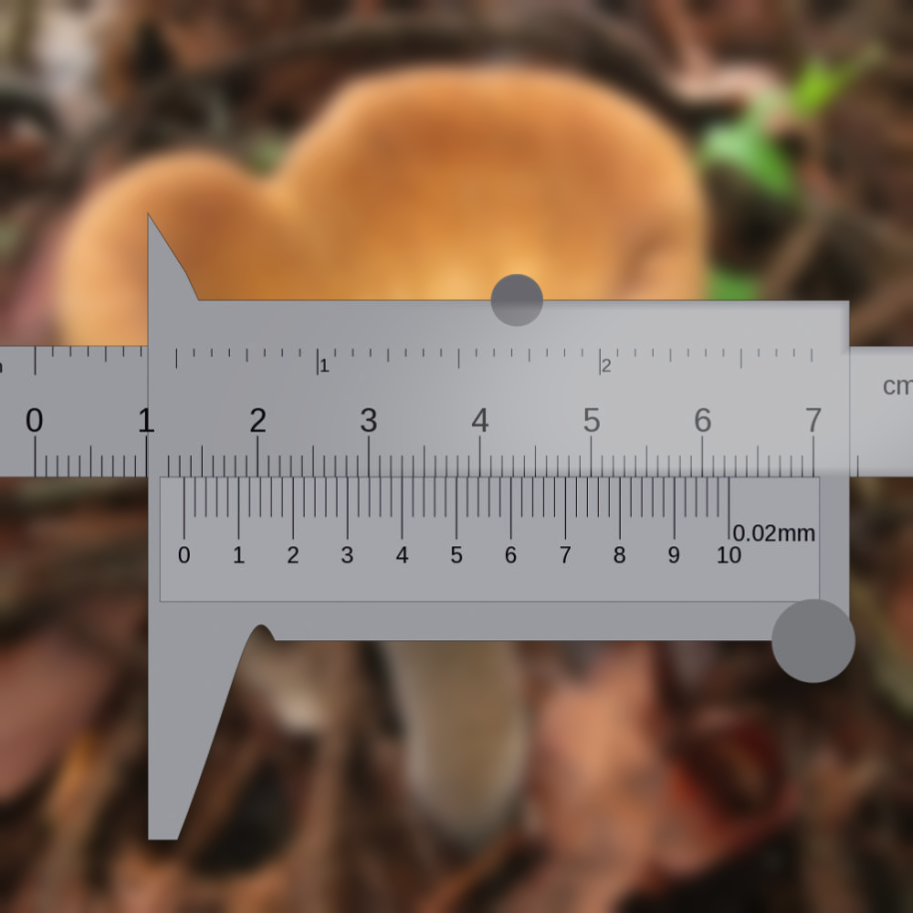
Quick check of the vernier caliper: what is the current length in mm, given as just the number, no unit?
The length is 13.4
